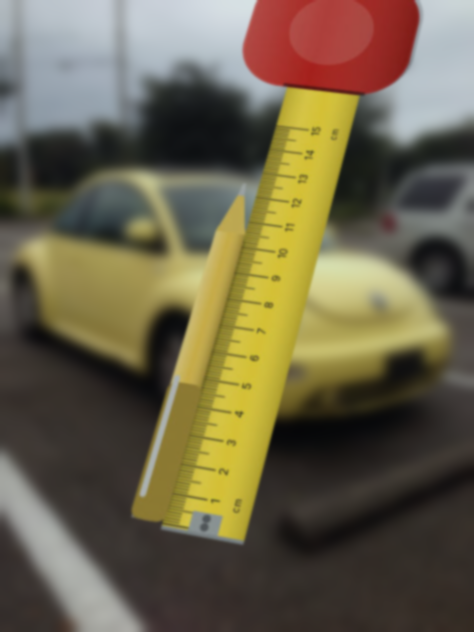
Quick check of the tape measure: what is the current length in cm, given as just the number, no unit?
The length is 12.5
